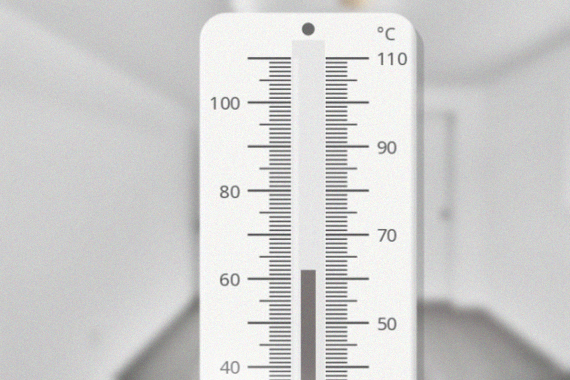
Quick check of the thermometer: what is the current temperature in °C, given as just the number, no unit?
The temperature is 62
